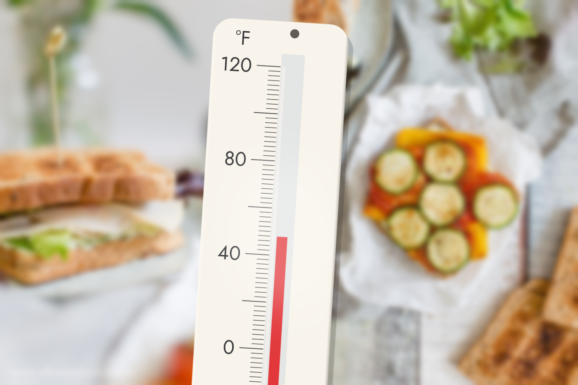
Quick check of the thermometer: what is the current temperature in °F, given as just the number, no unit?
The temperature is 48
